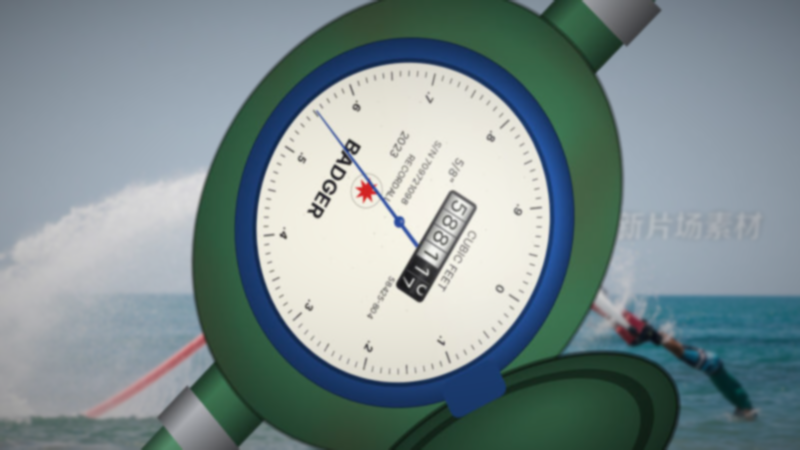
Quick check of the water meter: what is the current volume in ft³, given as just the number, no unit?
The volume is 588116.55
